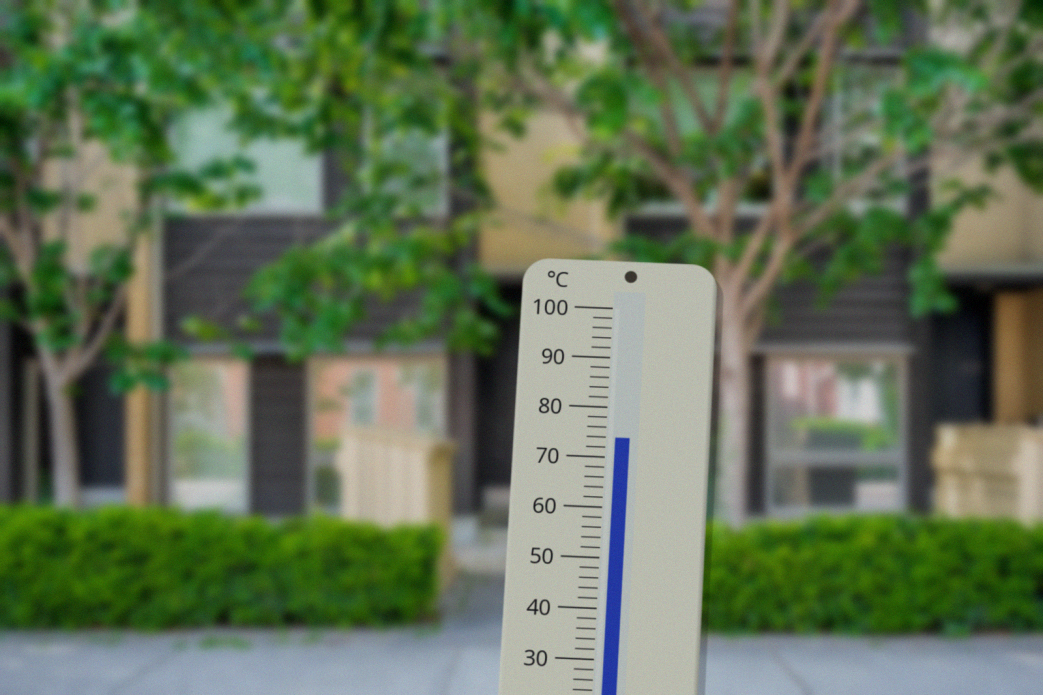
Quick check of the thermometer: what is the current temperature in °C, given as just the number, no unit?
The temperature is 74
